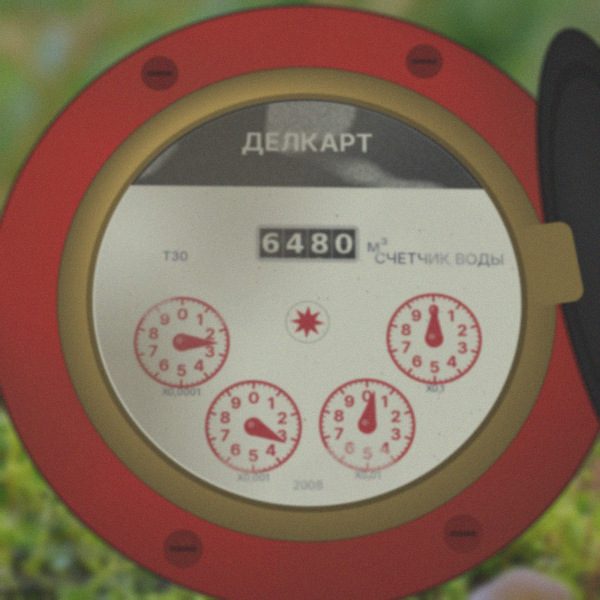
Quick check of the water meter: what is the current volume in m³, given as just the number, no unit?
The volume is 6480.0032
